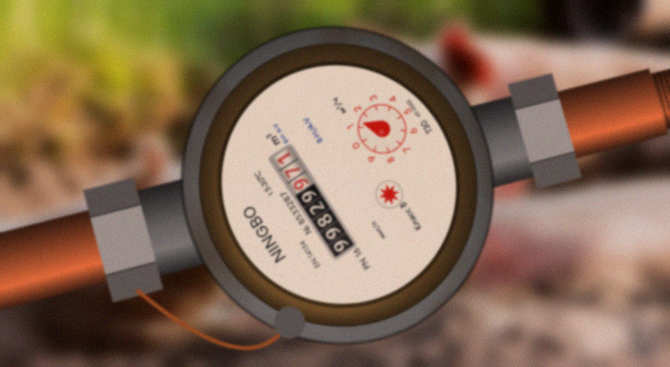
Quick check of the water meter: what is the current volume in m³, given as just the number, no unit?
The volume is 99829.9711
